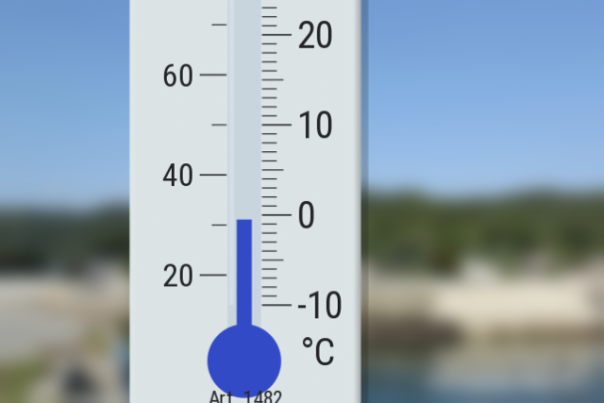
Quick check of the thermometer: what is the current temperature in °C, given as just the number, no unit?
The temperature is -0.5
